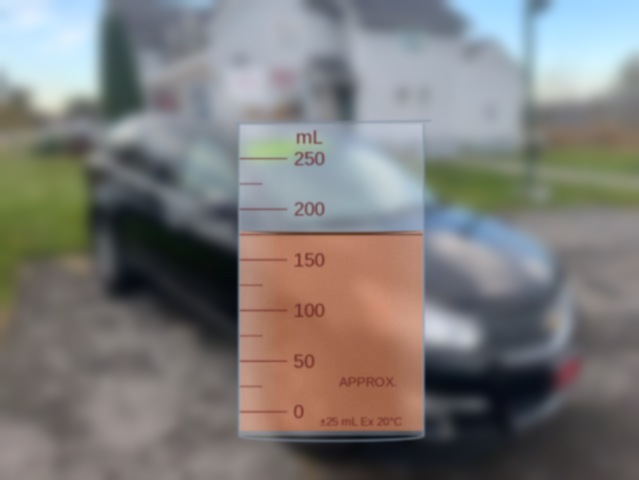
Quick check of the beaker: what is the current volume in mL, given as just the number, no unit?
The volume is 175
